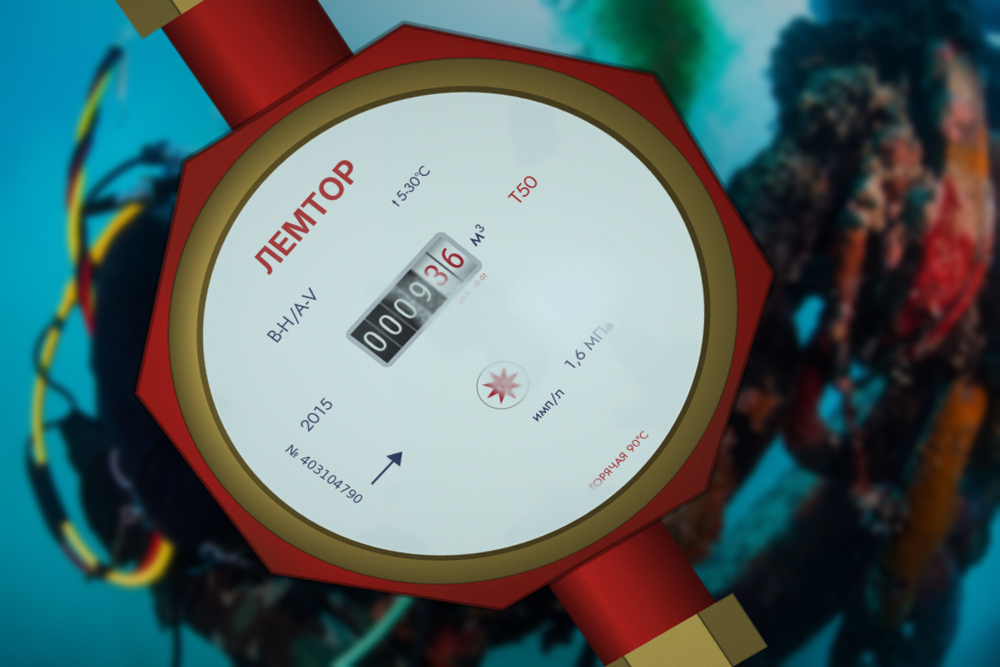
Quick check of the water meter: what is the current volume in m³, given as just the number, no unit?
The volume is 9.36
